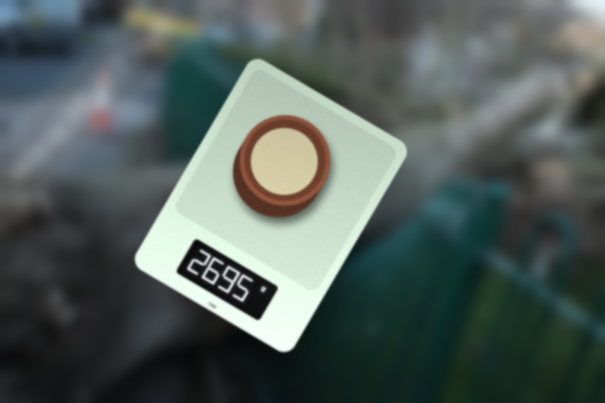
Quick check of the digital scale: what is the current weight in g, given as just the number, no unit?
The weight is 2695
